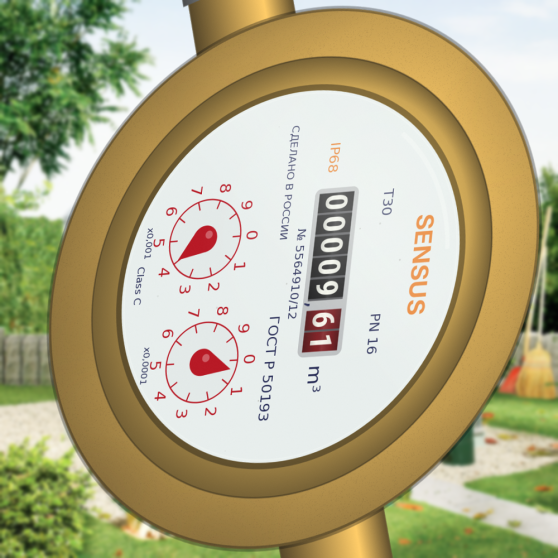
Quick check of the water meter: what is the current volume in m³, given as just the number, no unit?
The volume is 9.6140
